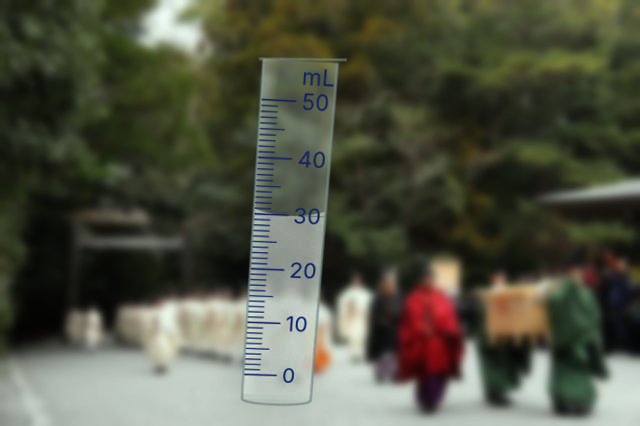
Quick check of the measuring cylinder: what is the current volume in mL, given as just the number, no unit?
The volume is 30
